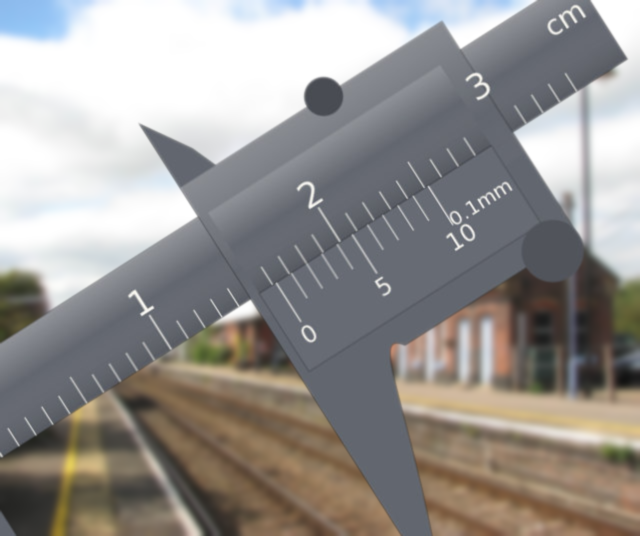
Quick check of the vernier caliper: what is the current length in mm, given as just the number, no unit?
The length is 16.2
